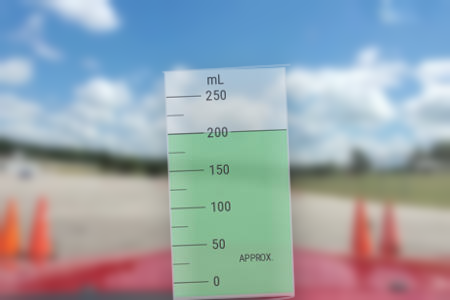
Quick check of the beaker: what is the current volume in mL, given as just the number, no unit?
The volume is 200
